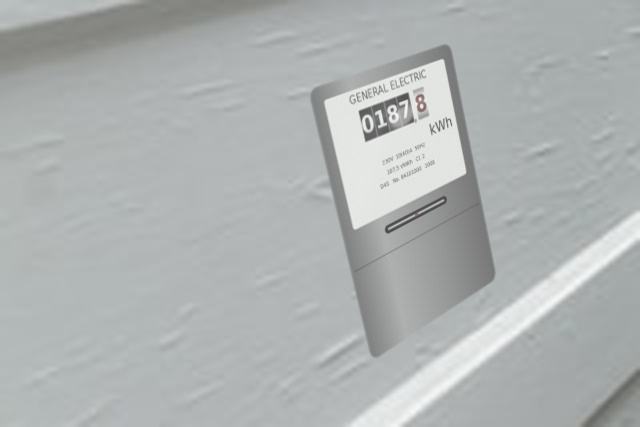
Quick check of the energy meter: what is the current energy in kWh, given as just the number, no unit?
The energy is 187.8
